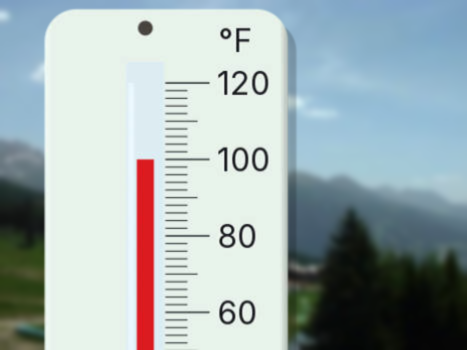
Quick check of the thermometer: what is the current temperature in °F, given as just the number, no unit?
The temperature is 100
